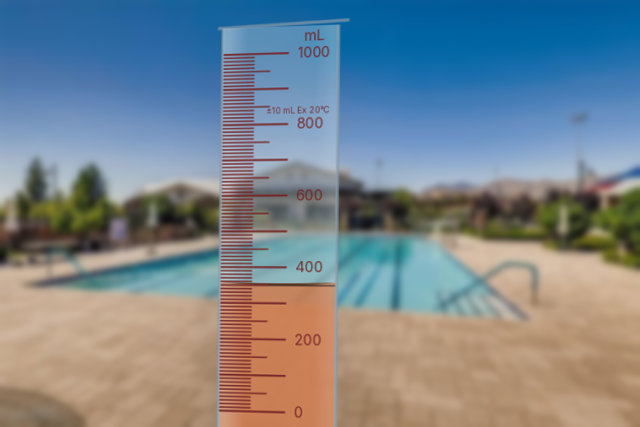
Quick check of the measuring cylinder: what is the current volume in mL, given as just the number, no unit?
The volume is 350
